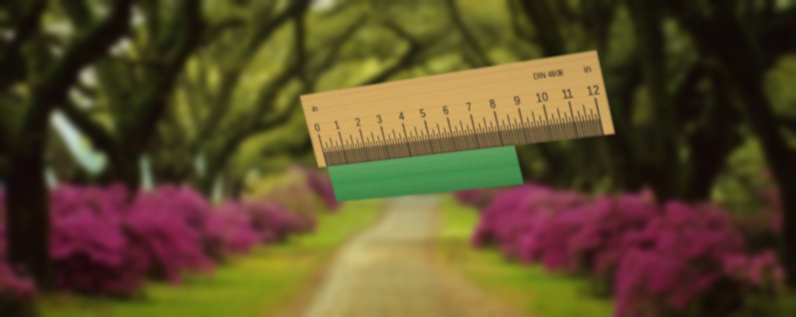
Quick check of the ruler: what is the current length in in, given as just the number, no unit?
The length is 8.5
